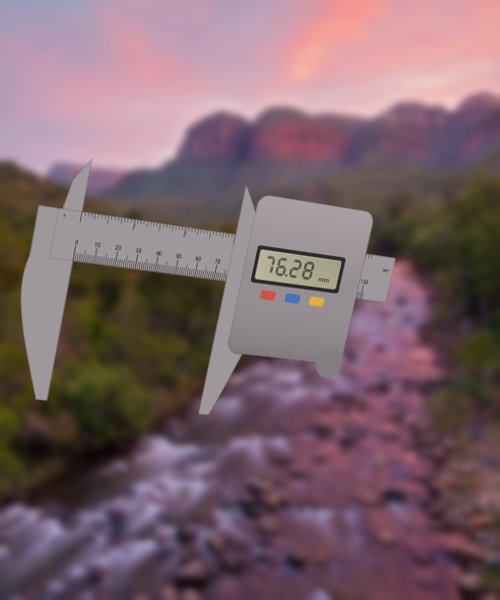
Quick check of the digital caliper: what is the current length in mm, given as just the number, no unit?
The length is 76.28
